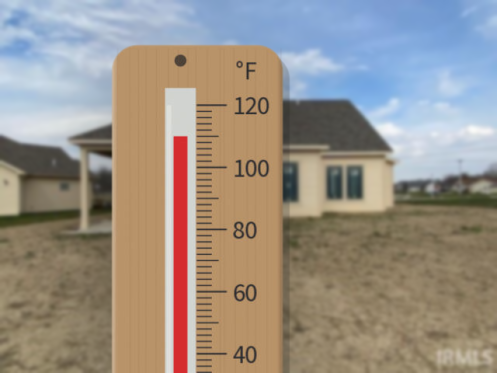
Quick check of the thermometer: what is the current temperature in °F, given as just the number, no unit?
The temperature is 110
